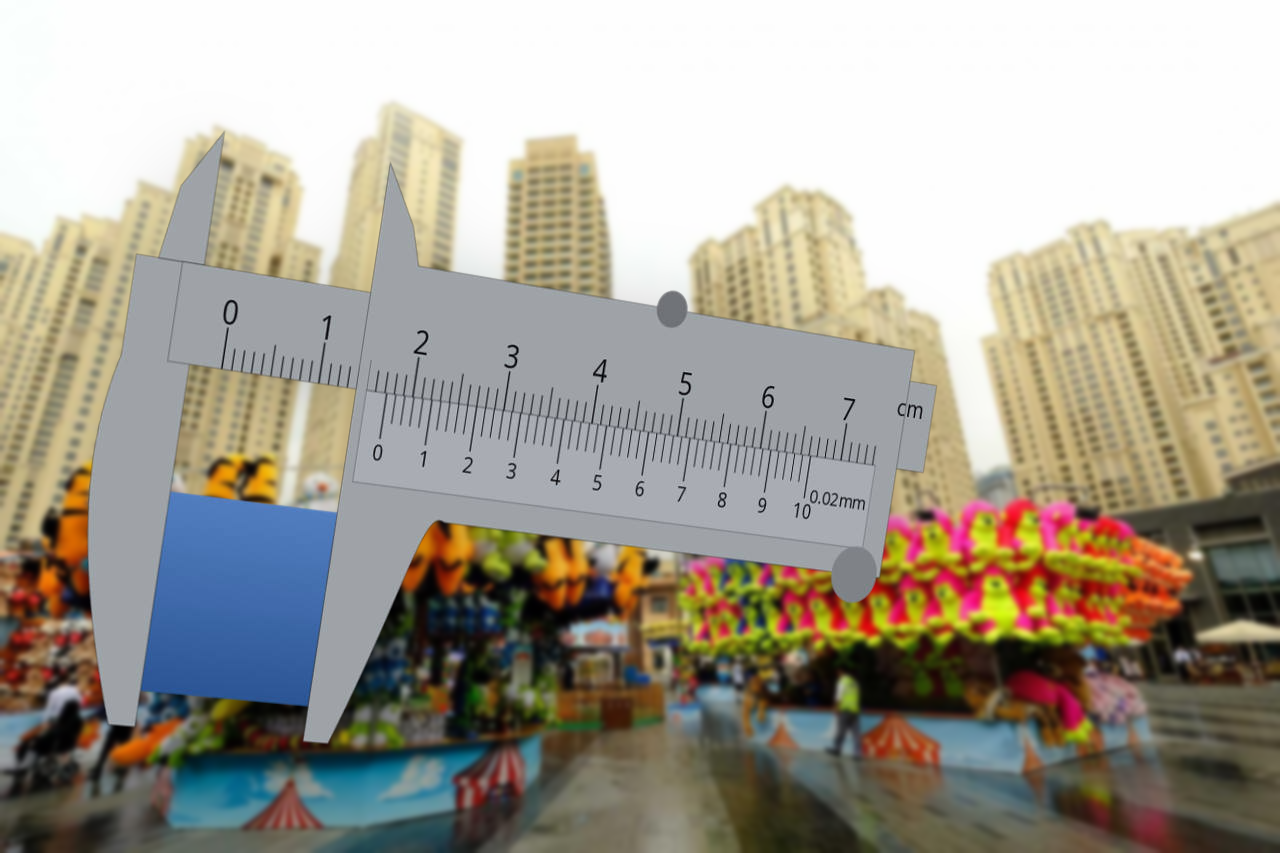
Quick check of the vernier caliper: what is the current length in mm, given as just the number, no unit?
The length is 17.2
